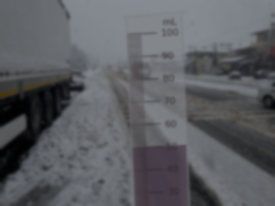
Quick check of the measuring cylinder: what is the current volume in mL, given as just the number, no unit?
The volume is 50
